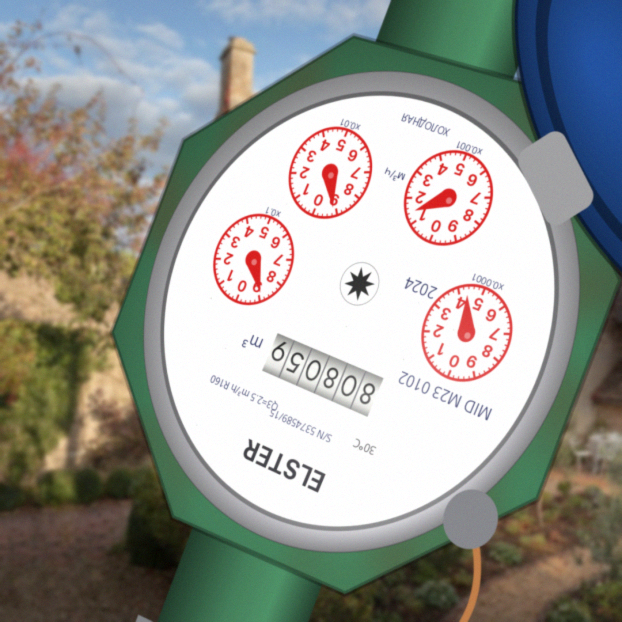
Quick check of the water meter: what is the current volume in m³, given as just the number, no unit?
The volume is 808058.8914
